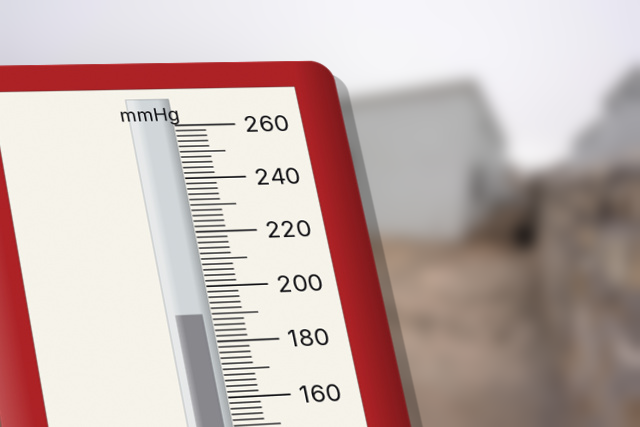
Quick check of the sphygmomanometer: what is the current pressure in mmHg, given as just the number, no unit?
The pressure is 190
